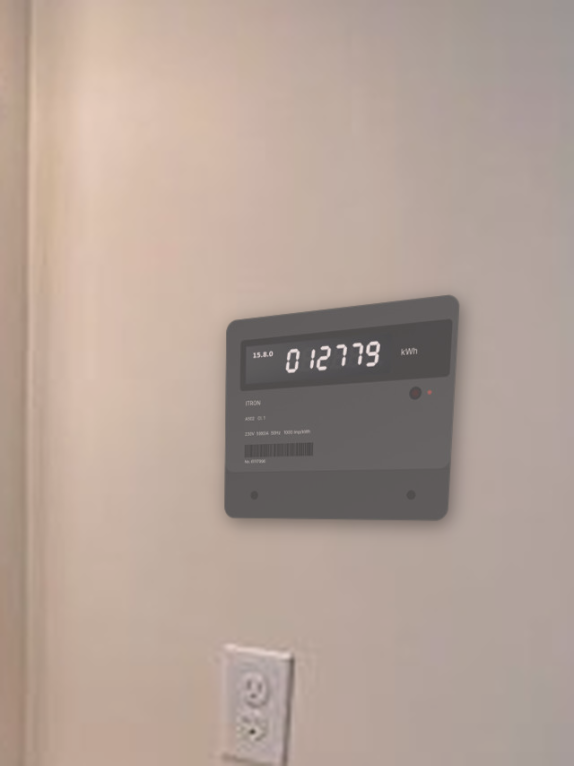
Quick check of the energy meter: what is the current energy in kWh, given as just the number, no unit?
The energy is 12779
